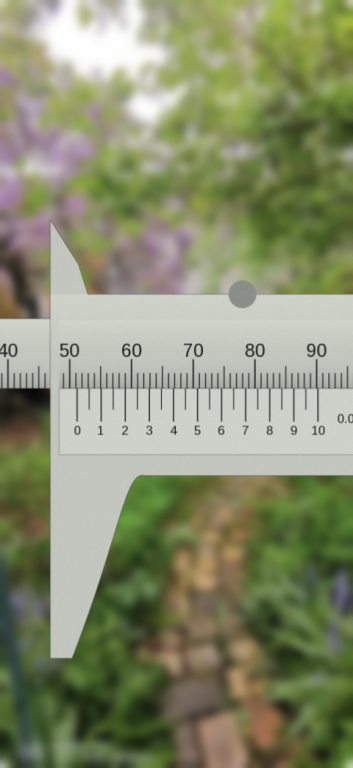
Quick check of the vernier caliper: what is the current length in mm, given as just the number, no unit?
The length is 51.2
